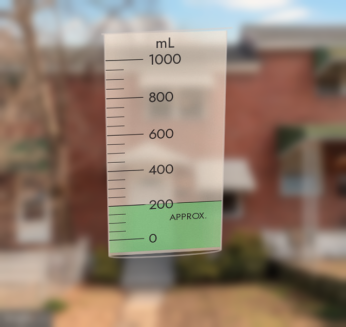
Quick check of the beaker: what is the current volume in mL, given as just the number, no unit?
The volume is 200
